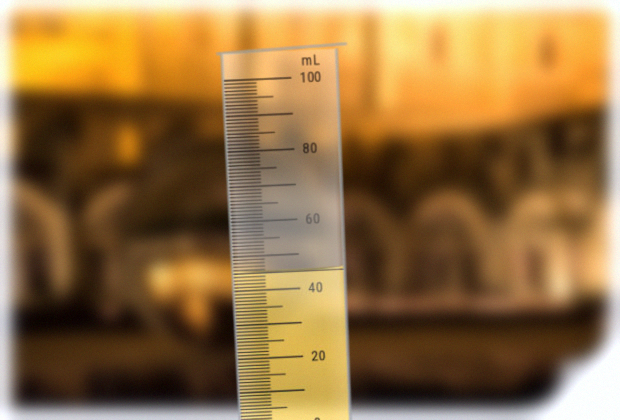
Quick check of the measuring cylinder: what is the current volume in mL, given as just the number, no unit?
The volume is 45
